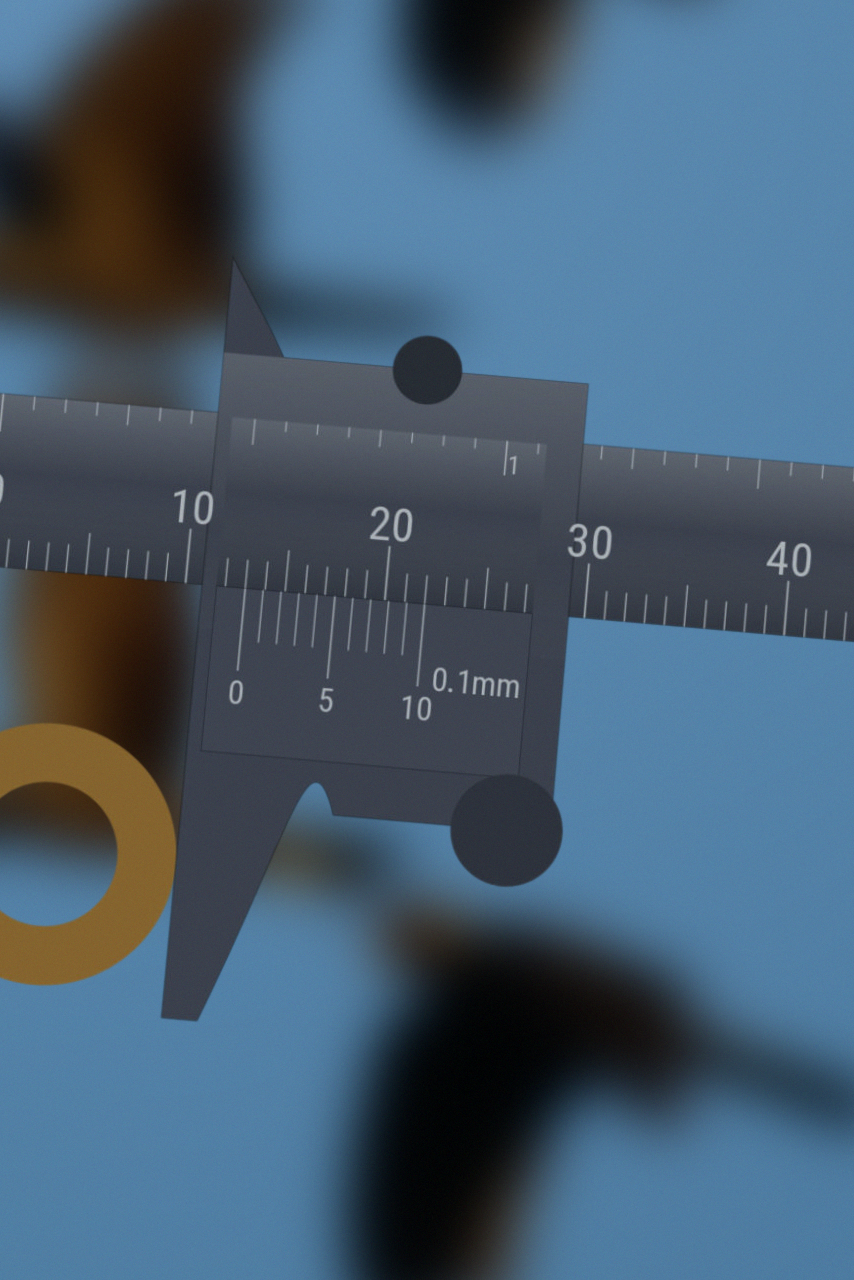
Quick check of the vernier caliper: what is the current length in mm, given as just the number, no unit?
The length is 13.0
